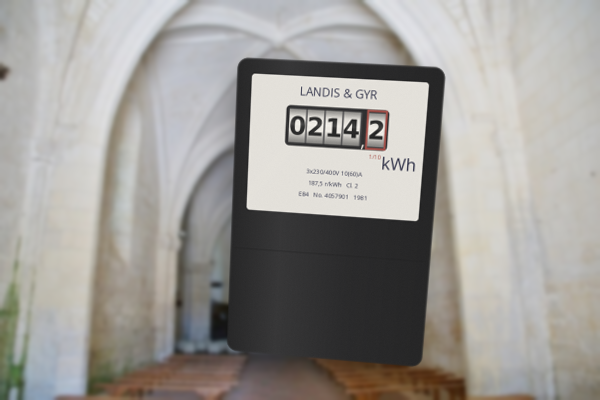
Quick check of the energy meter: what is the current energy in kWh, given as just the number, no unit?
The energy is 214.2
